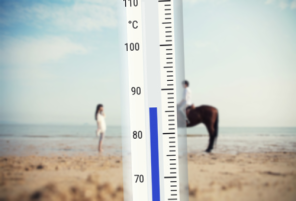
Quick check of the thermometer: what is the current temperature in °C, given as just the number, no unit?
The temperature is 86
